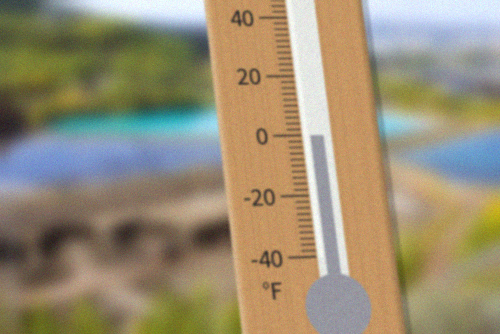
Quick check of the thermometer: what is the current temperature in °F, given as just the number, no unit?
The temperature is 0
